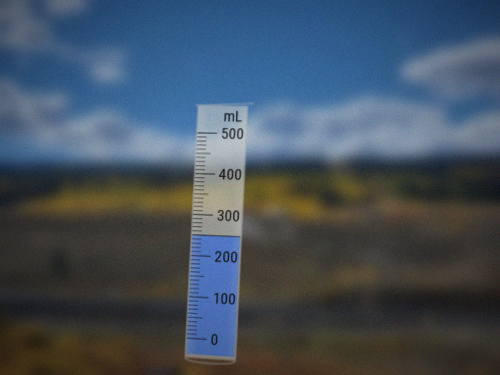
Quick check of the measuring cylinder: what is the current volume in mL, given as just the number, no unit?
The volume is 250
